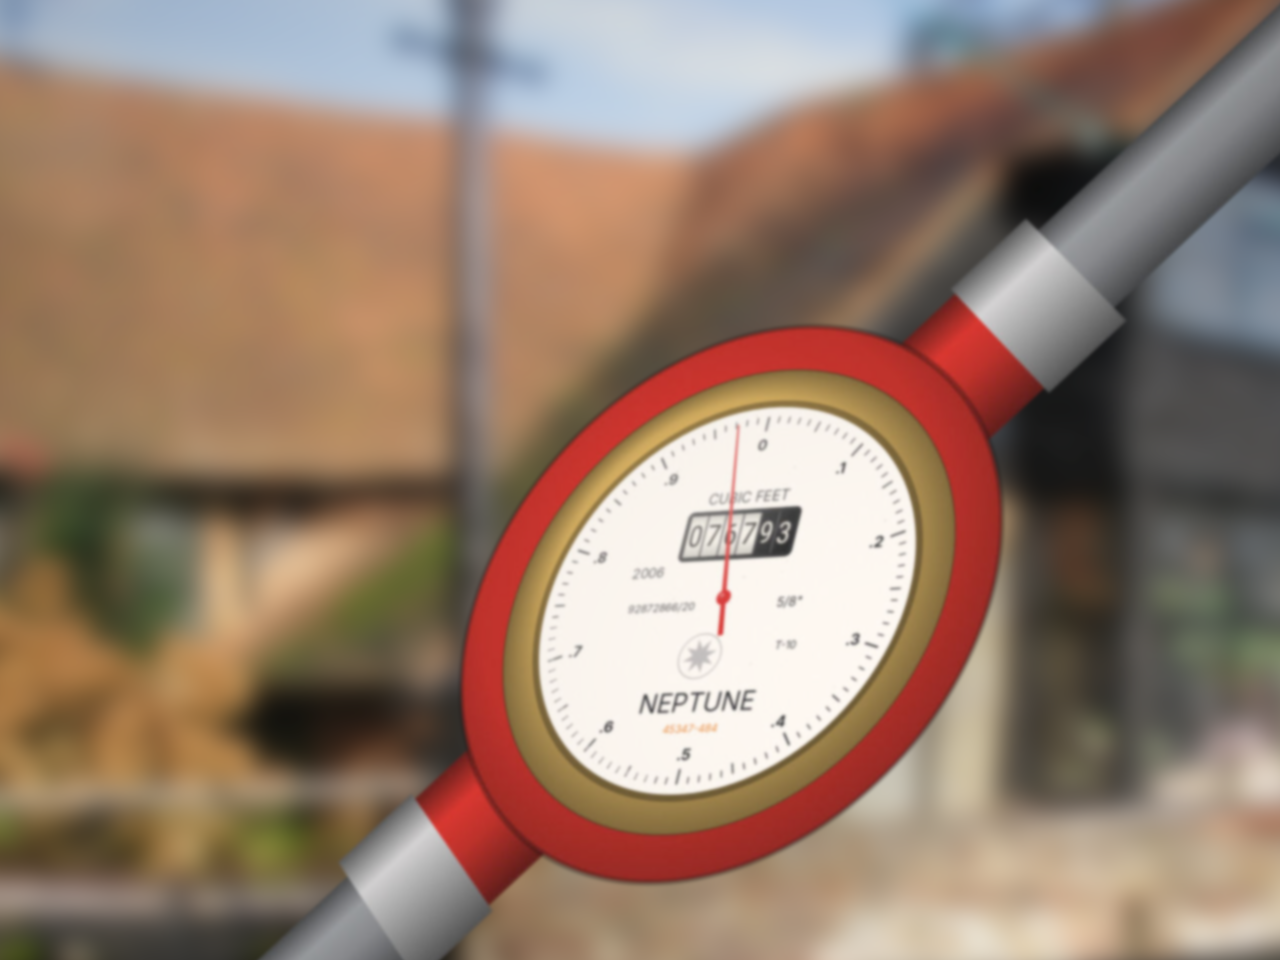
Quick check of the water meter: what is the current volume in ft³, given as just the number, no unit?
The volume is 76792.97
